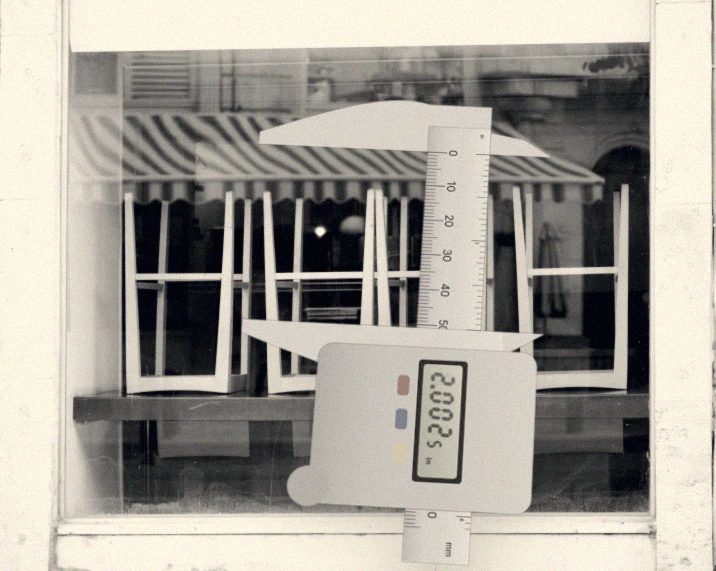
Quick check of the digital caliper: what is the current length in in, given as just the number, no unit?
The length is 2.0025
